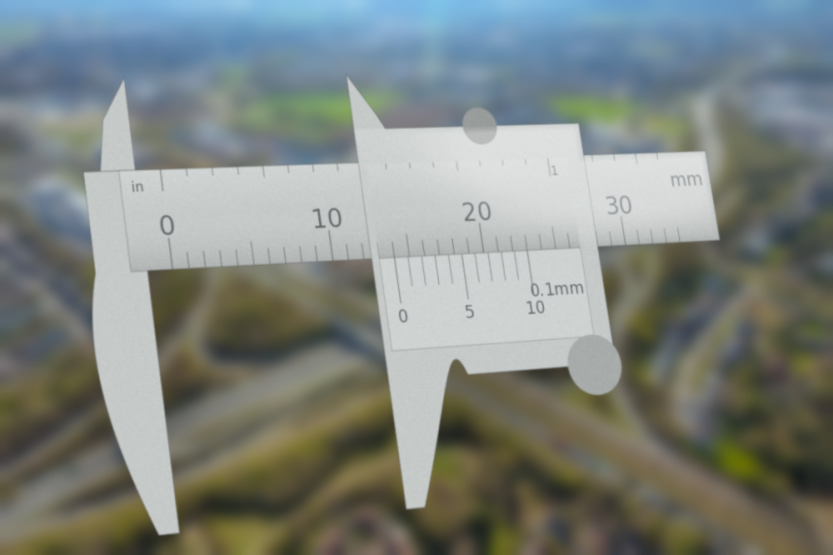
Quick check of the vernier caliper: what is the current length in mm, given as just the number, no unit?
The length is 14.0
